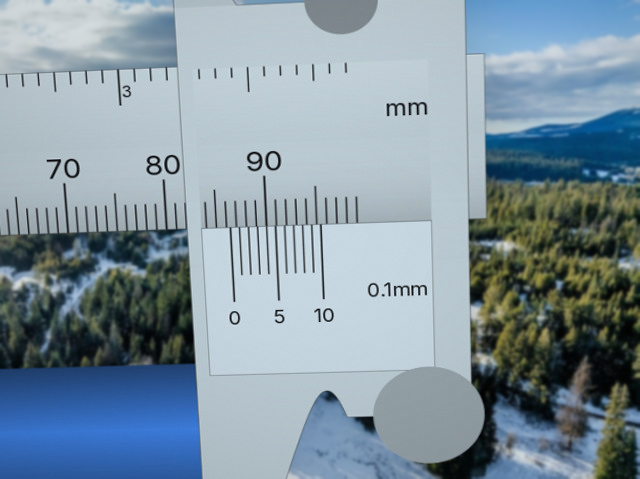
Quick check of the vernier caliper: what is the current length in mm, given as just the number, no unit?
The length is 86.4
